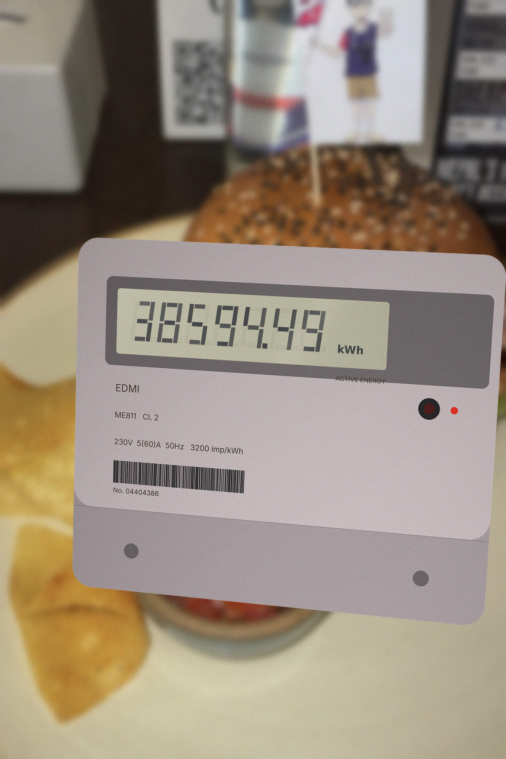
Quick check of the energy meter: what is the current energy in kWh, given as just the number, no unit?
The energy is 38594.49
